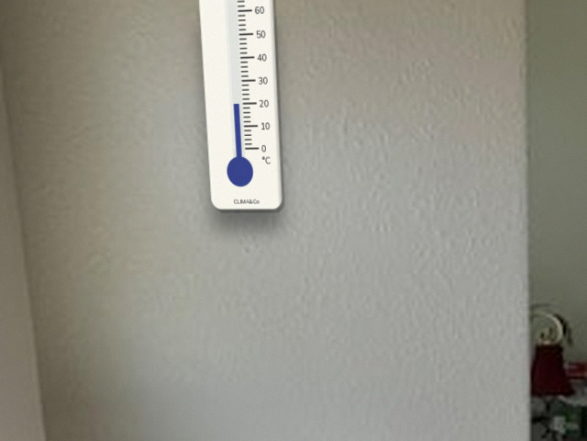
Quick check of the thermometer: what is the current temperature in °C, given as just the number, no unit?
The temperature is 20
